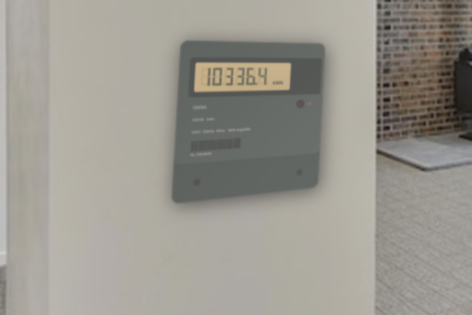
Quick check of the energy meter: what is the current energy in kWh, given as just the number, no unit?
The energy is 10336.4
